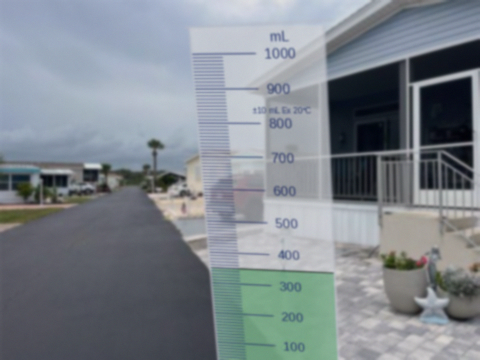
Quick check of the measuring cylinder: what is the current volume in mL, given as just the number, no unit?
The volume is 350
